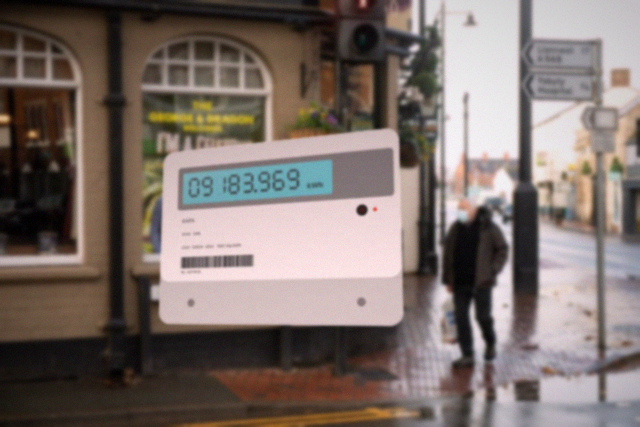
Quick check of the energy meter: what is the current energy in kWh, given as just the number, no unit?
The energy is 9183.969
